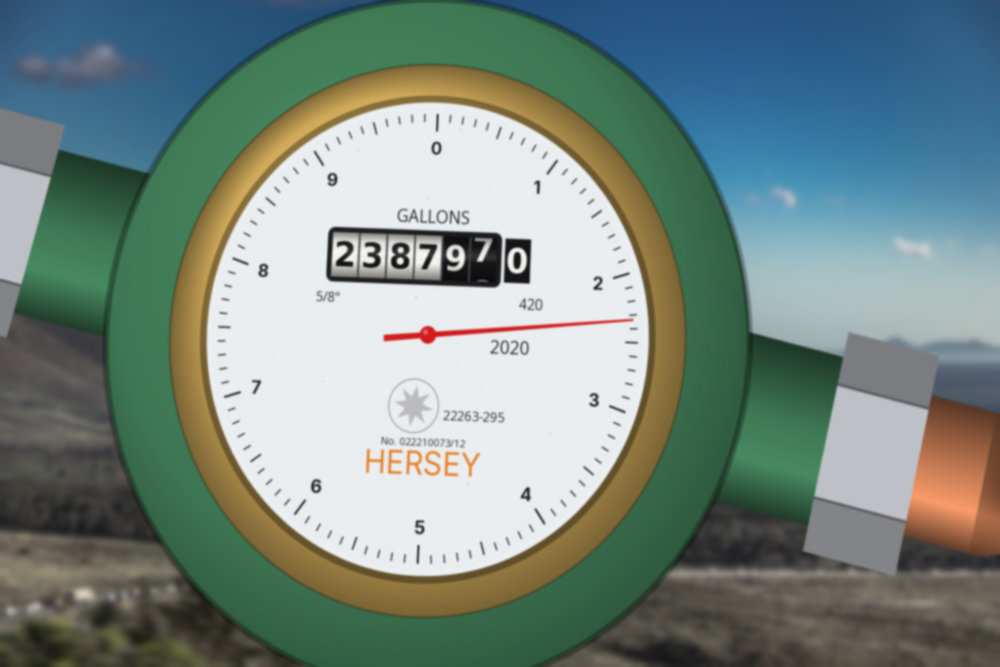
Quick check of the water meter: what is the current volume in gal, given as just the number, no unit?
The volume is 2387972.3
